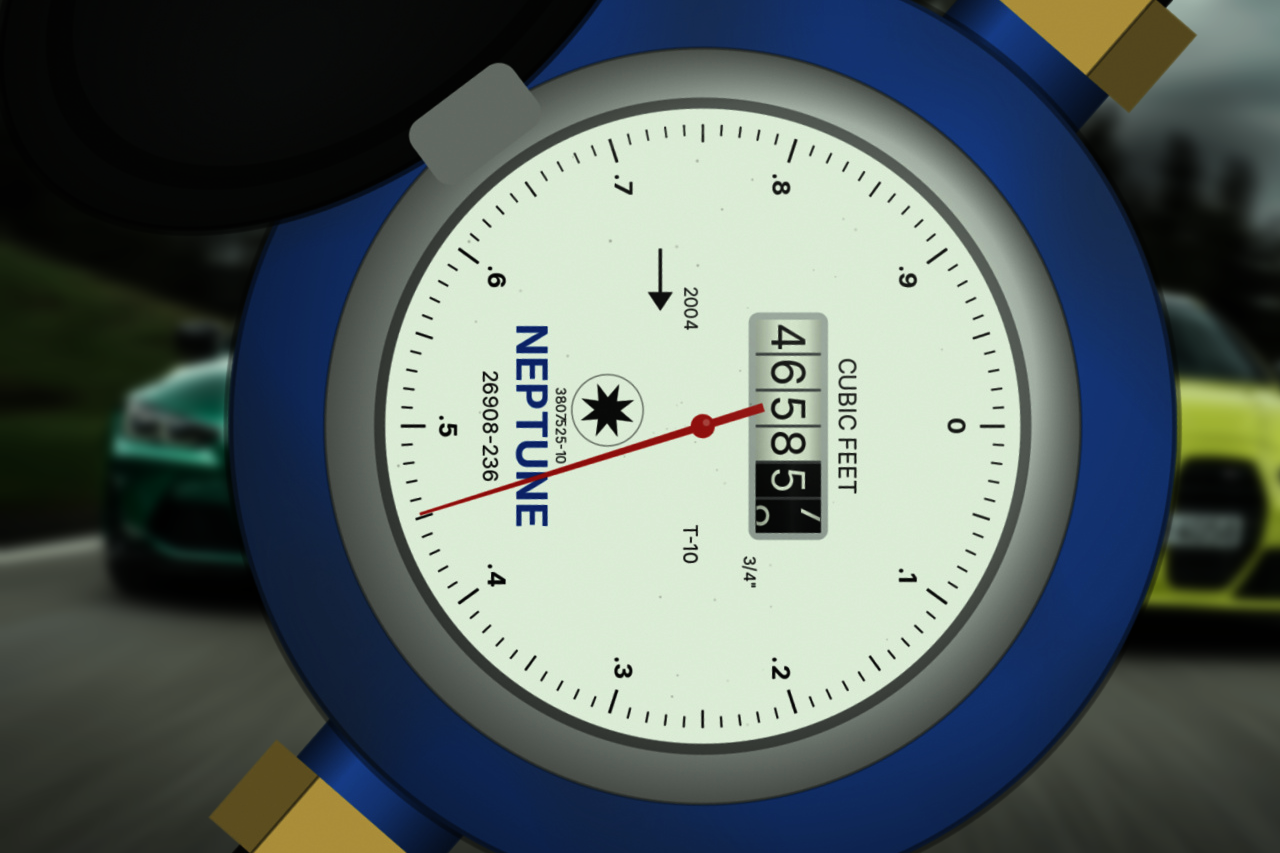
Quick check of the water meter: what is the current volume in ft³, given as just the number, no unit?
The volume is 465857.45
